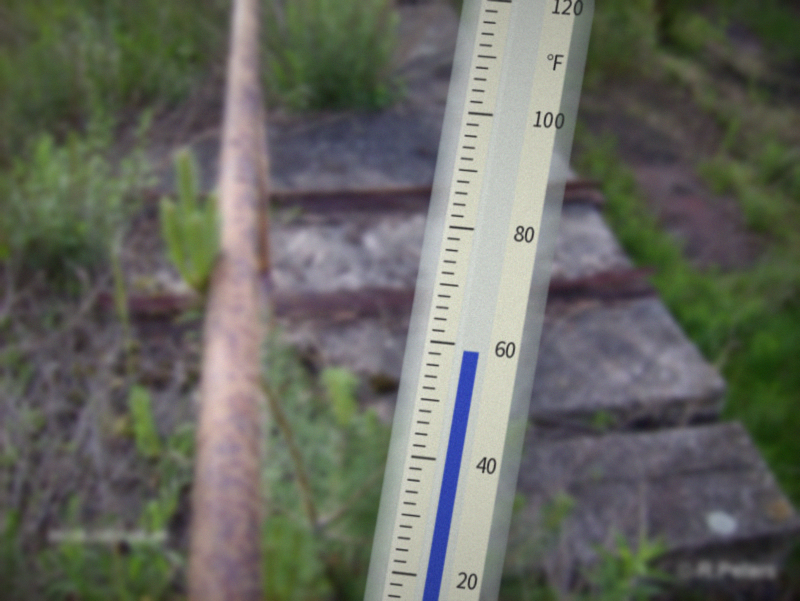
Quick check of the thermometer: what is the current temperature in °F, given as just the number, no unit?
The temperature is 59
